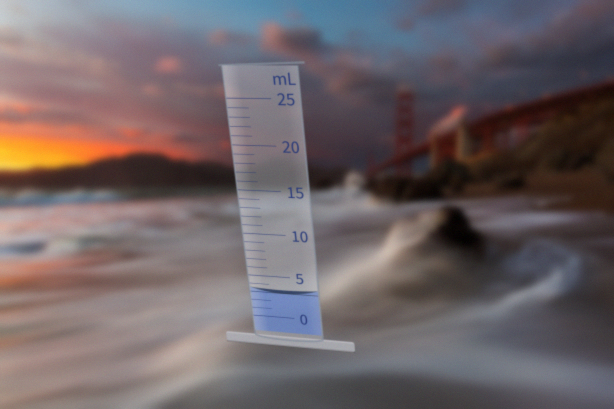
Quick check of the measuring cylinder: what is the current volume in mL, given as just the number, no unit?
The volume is 3
